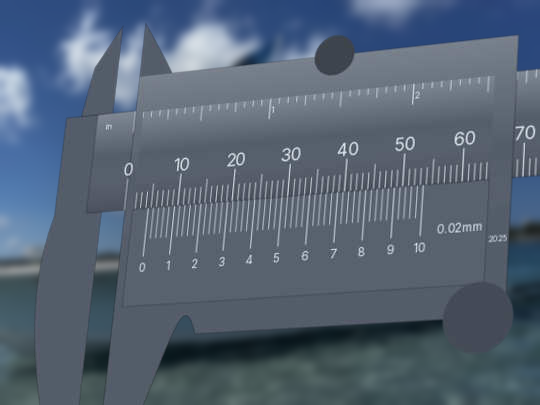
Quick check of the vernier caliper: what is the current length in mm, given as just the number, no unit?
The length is 4.5
